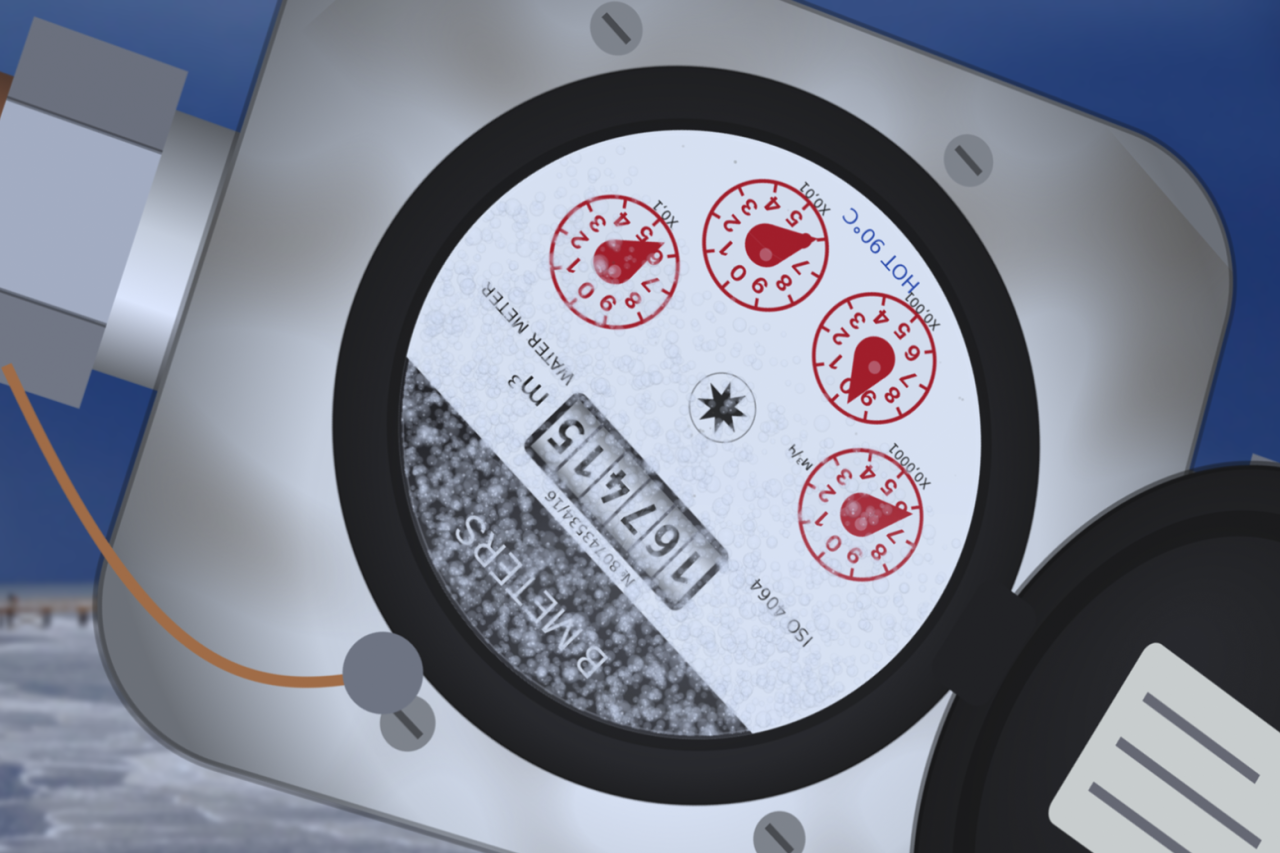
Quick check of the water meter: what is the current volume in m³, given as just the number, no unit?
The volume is 167415.5596
